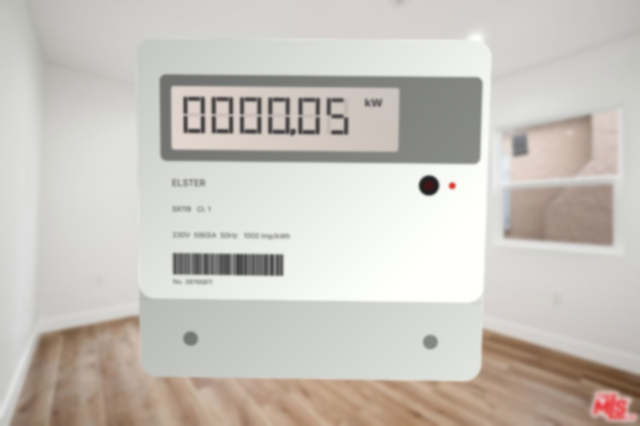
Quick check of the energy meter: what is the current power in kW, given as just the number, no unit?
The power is 0.05
